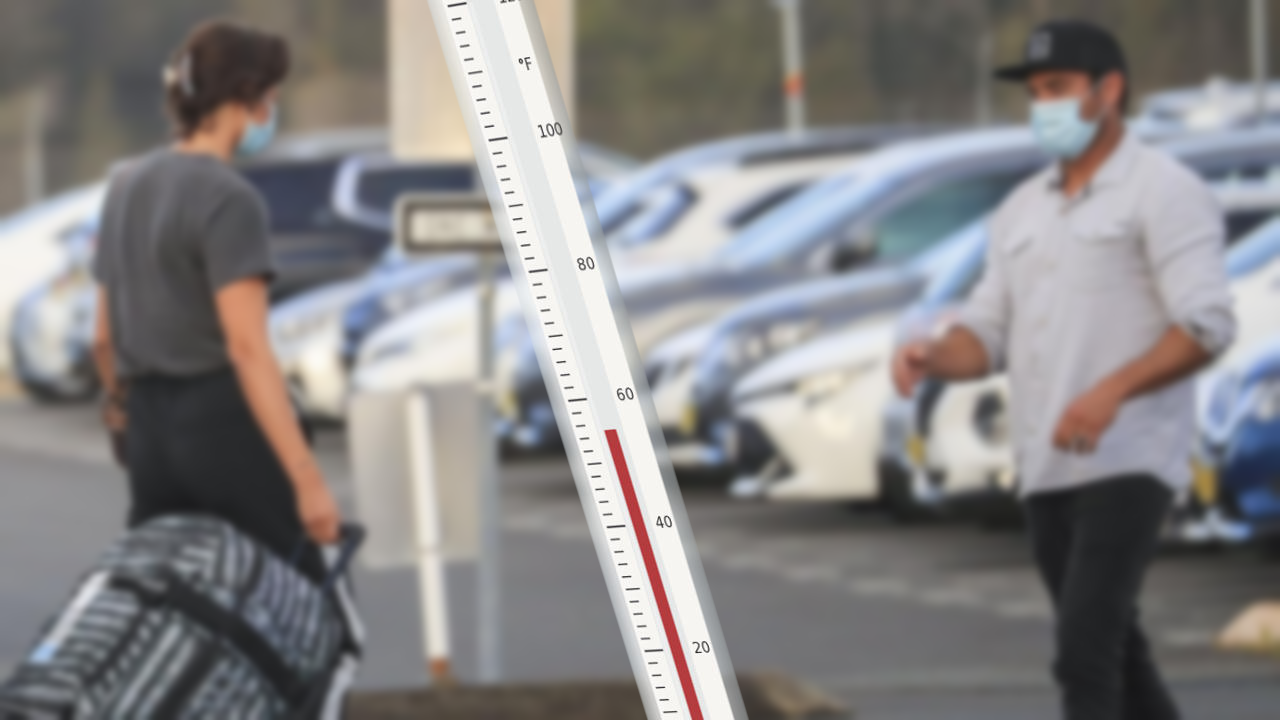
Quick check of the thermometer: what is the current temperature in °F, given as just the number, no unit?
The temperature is 55
